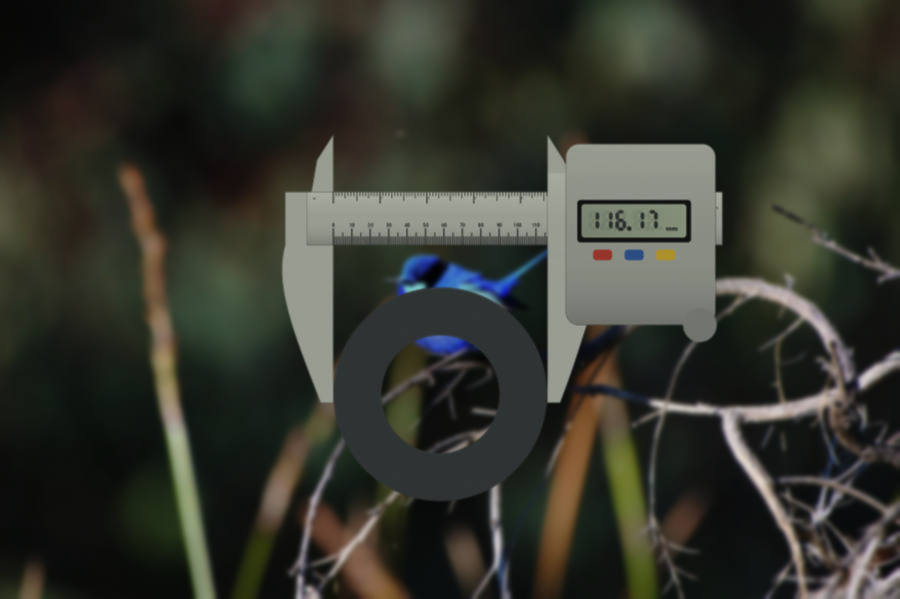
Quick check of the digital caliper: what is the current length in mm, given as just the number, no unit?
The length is 116.17
